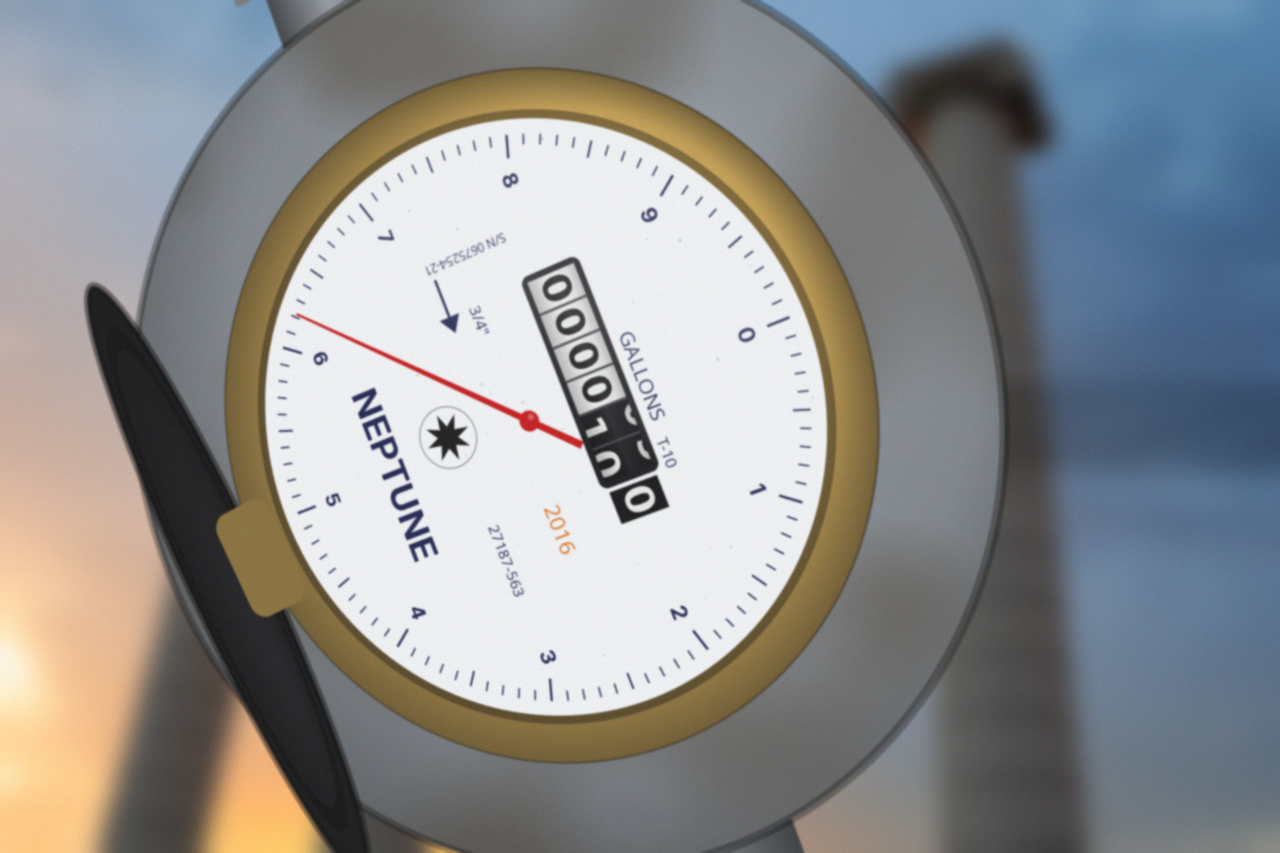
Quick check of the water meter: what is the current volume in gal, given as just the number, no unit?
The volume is 96.2
